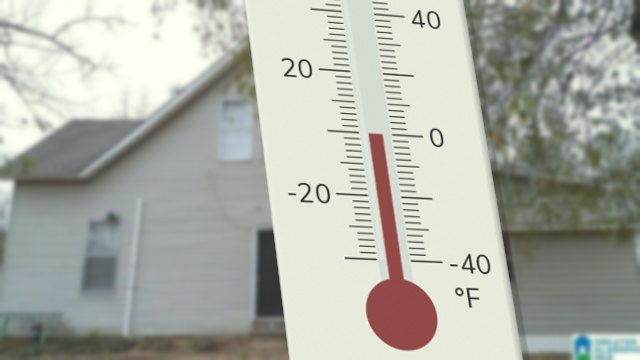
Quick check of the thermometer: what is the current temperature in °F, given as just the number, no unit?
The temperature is 0
